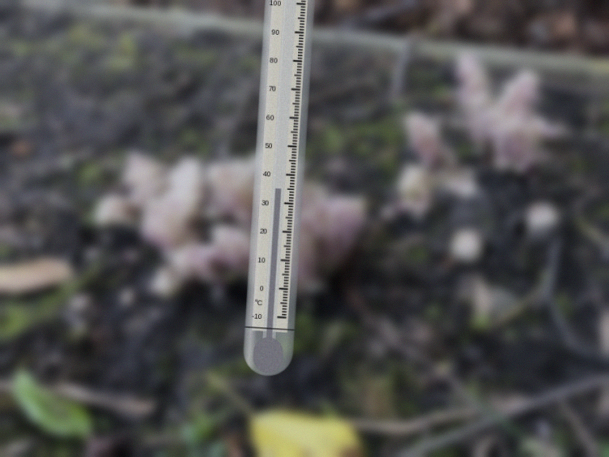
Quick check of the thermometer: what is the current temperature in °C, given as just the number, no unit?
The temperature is 35
